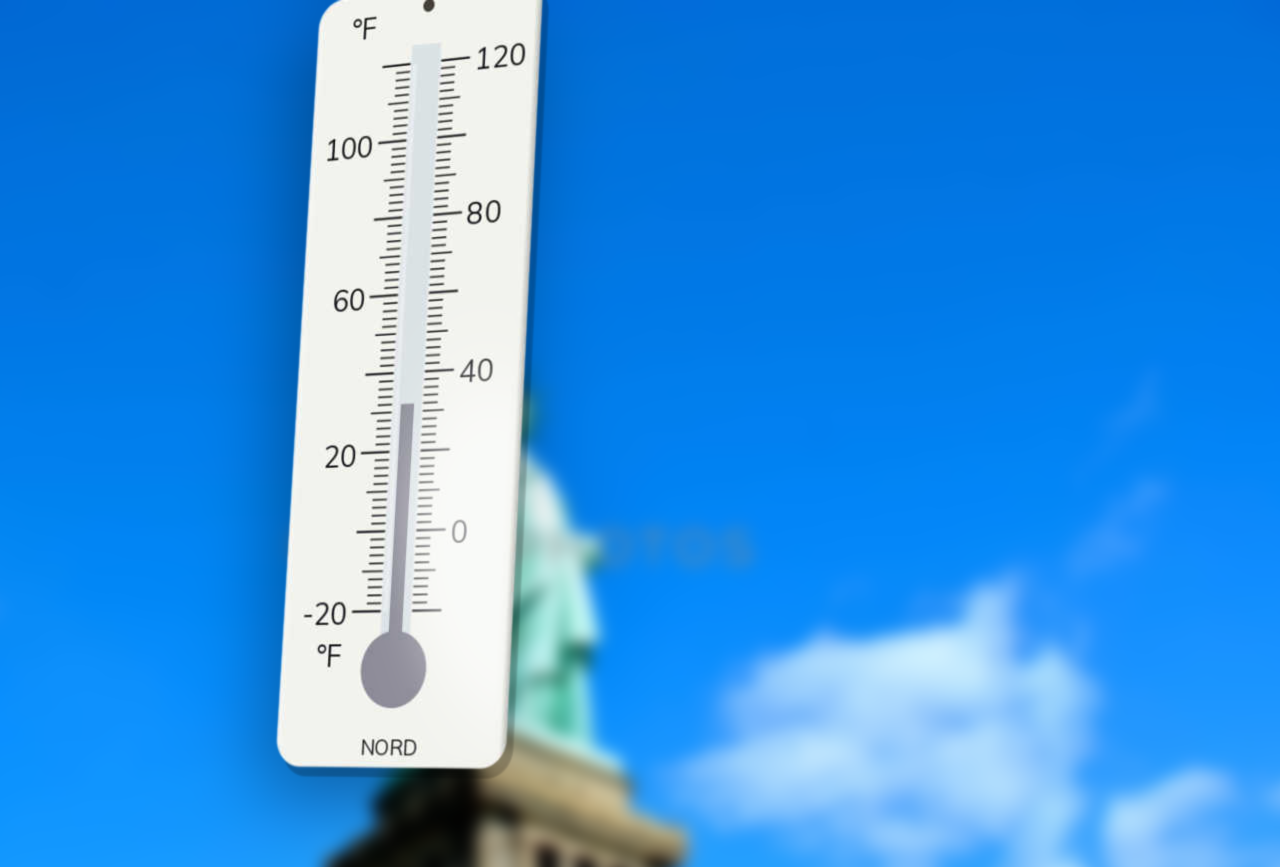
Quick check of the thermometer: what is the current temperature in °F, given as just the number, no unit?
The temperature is 32
